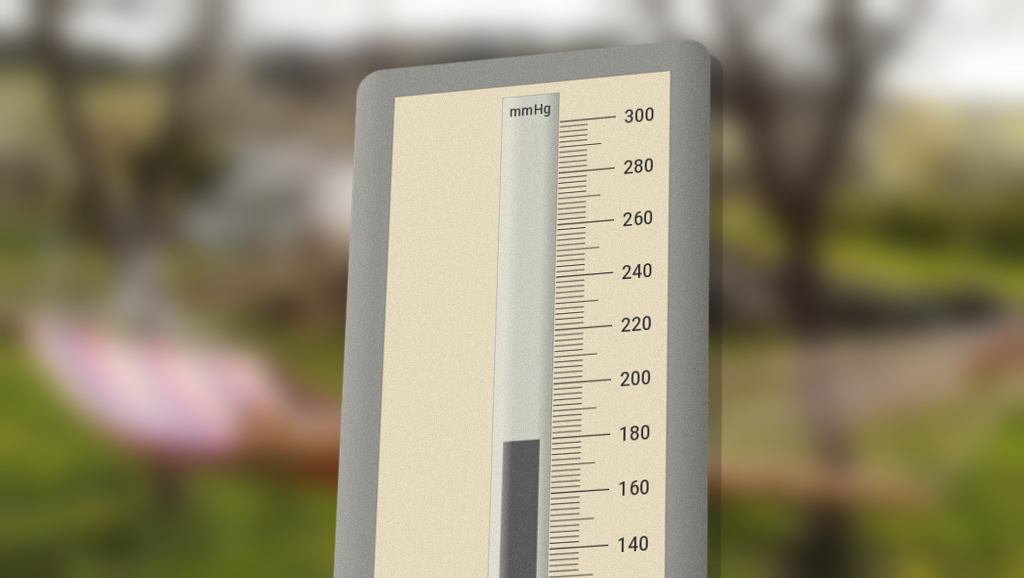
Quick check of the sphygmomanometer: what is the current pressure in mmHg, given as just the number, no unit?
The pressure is 180
